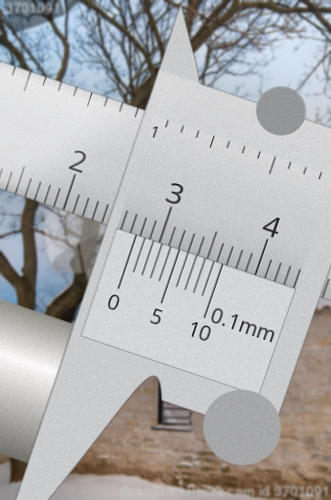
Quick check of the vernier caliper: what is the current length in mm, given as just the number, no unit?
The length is 27.6
